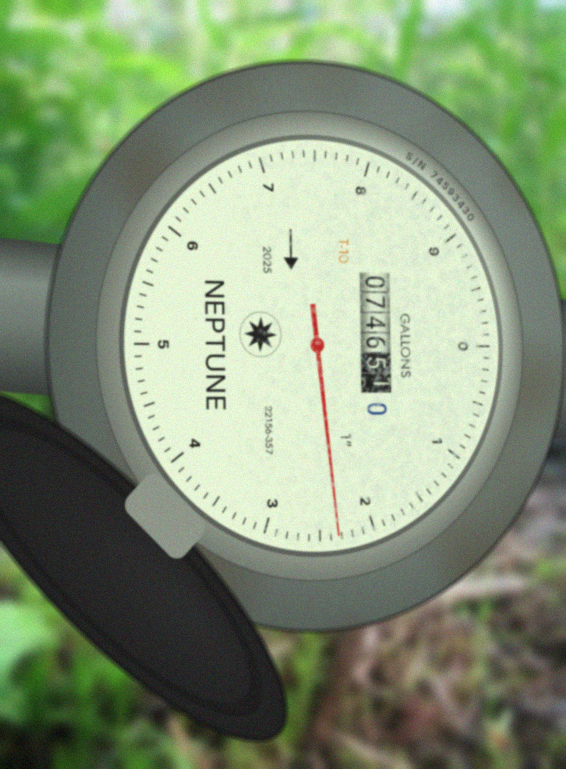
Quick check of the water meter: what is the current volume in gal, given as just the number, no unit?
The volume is 746512.3
